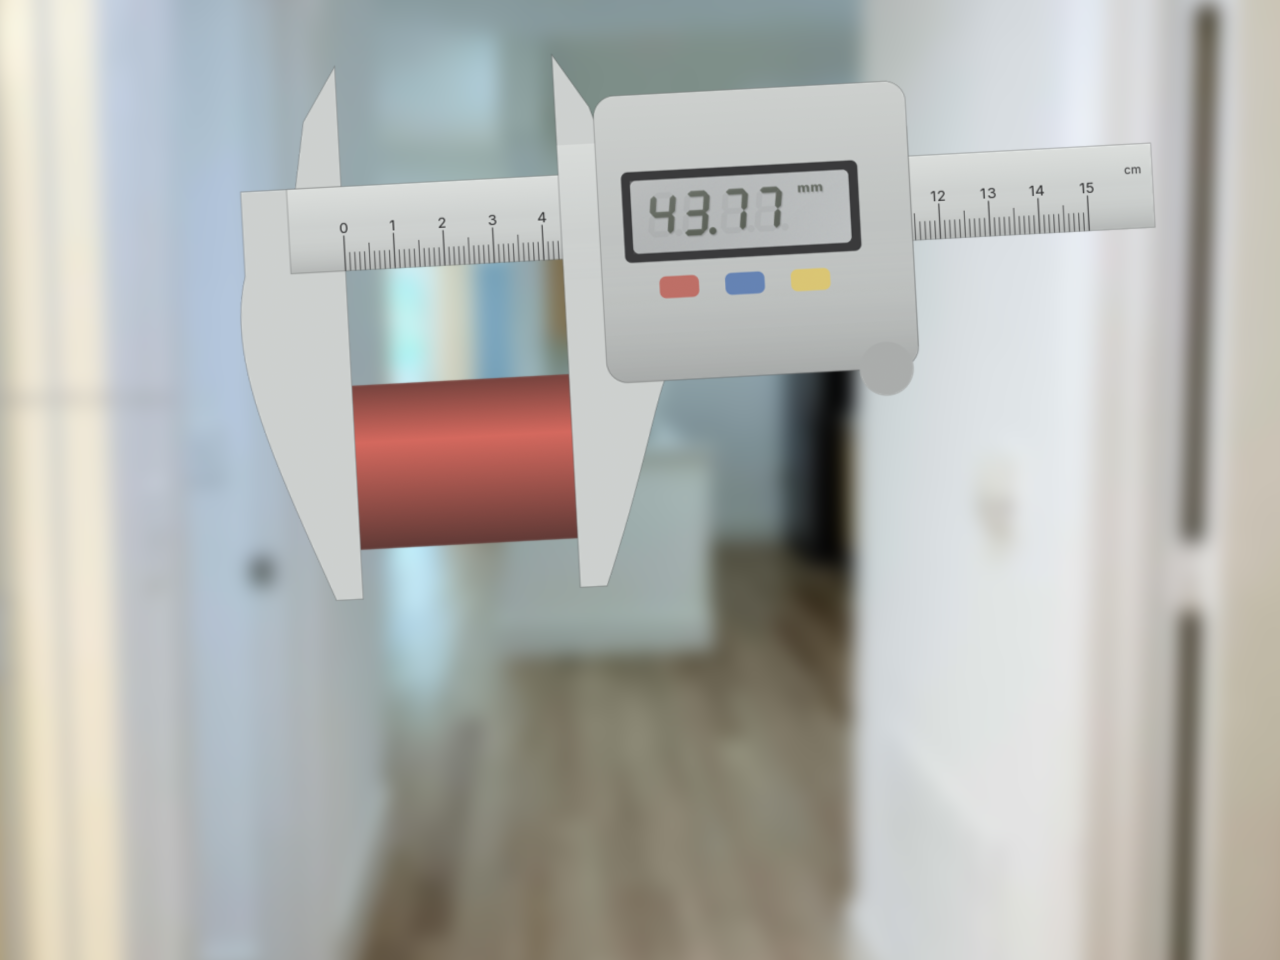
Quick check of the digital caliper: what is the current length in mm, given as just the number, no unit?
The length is 43.77
